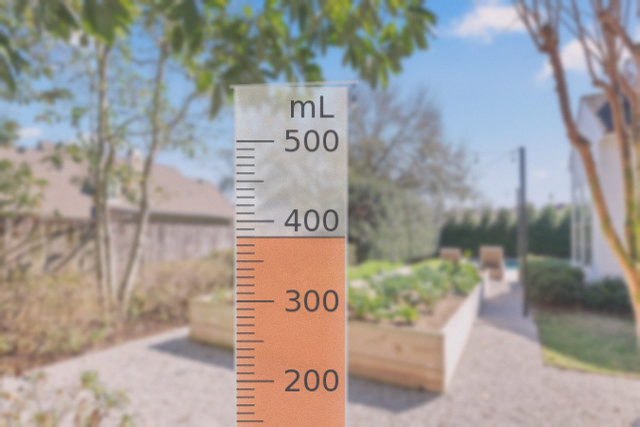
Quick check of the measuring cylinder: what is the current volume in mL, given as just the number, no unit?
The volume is 380
